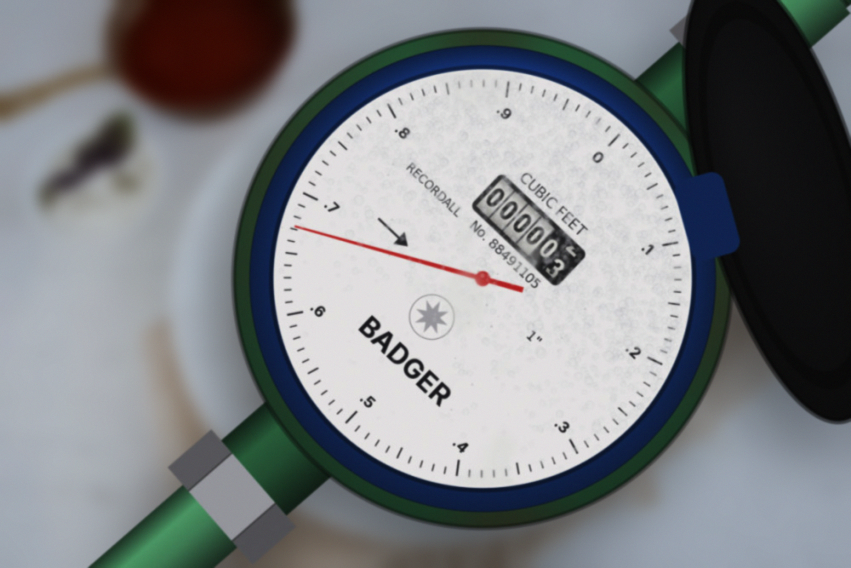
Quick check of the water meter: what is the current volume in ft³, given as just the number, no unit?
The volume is 2.67
